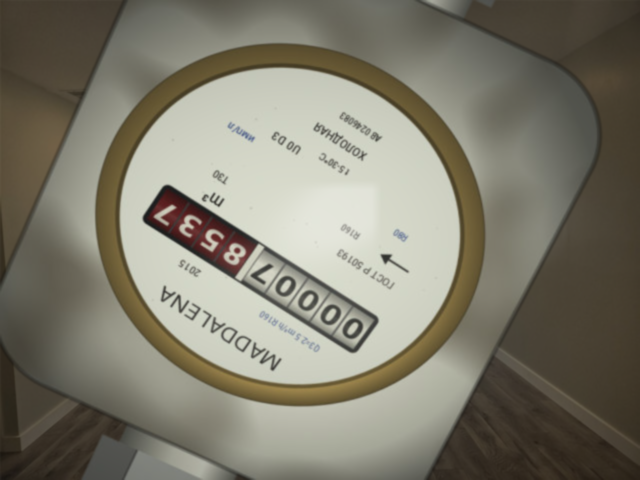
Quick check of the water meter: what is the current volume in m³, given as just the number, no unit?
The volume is 7.8537
